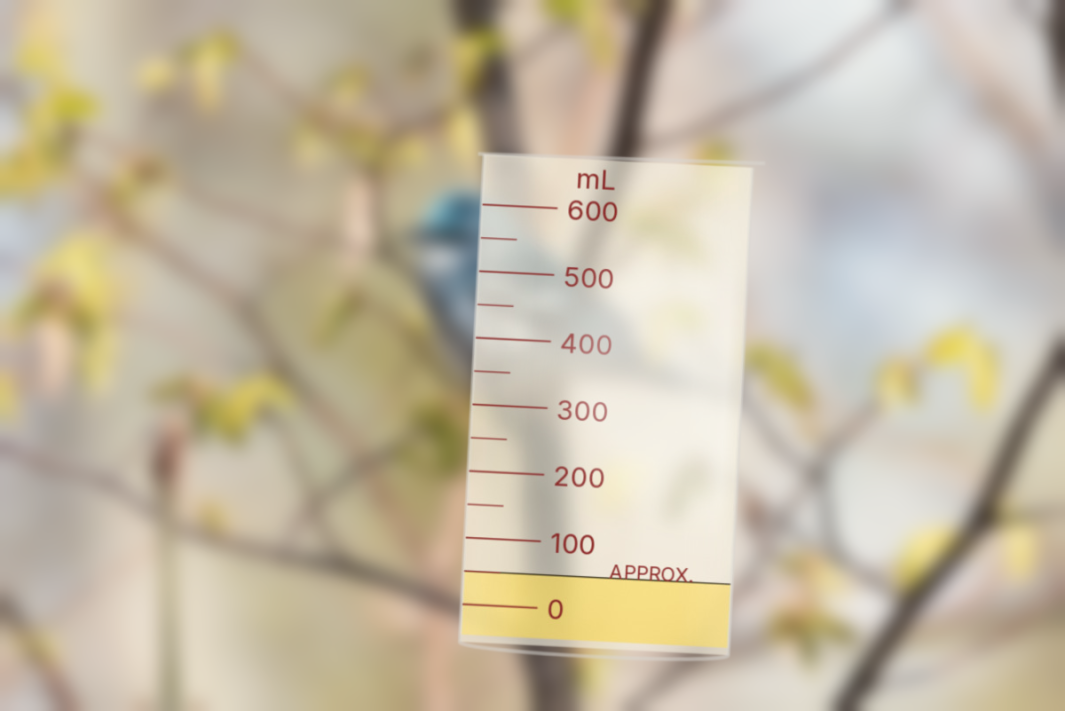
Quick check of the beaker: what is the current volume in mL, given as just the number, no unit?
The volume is 50
